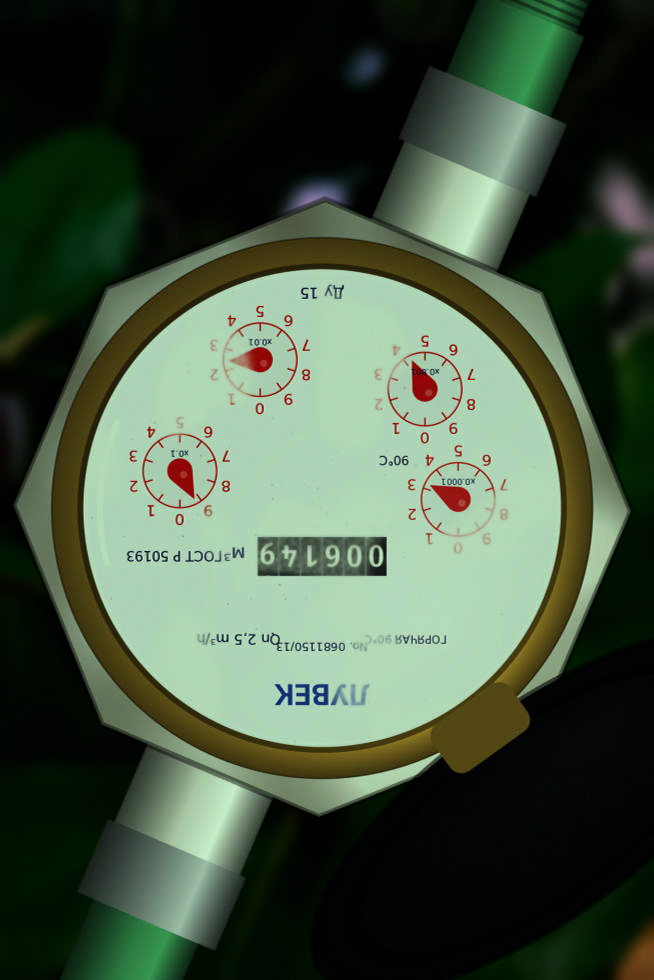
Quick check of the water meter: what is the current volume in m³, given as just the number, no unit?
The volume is 6148.9243
